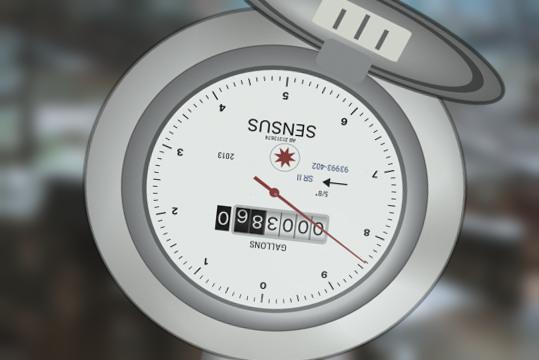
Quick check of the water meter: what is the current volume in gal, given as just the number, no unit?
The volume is 3858.4
